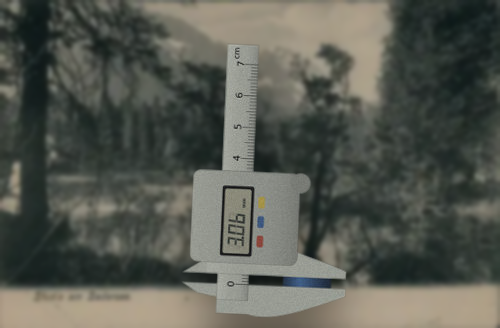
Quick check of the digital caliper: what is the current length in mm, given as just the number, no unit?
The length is 3.06
